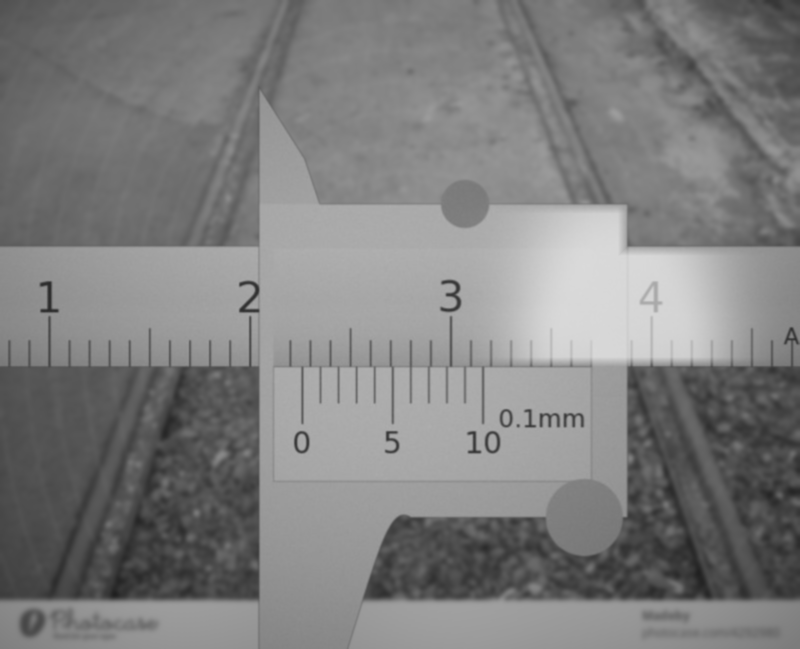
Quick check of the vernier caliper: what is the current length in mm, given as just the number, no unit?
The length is 22.6
